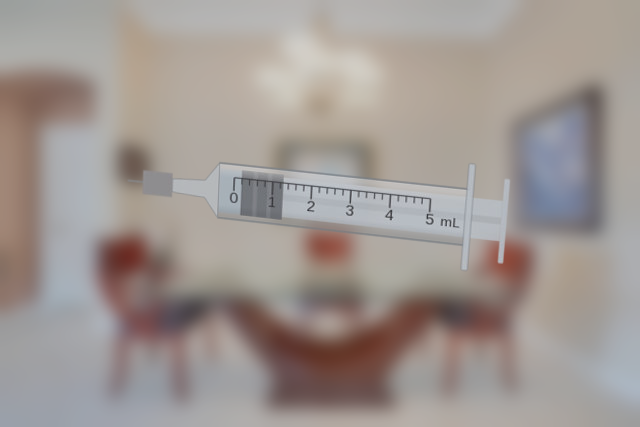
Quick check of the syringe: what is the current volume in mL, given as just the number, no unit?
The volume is 0.2
